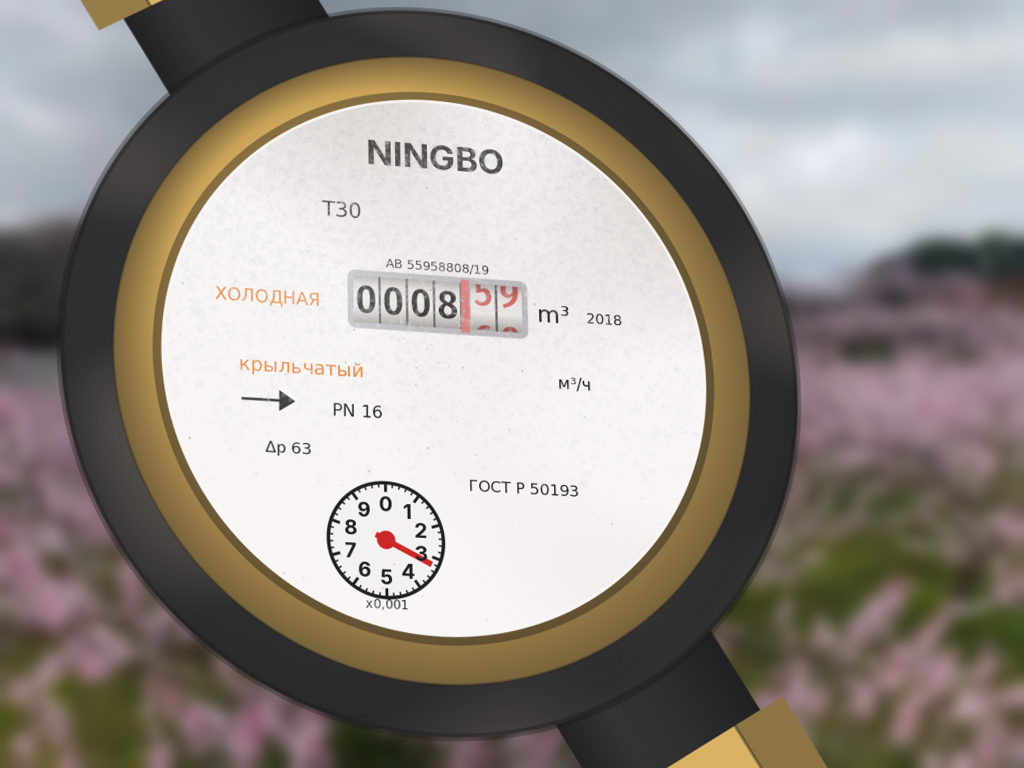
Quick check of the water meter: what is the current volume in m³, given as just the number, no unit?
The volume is 8.593
